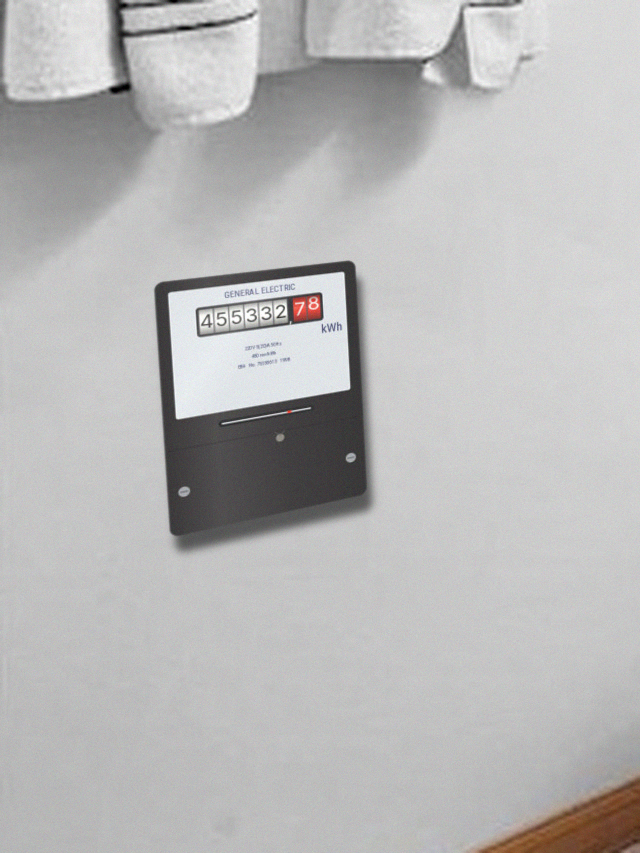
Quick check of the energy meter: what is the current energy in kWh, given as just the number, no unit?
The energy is 455332.78
